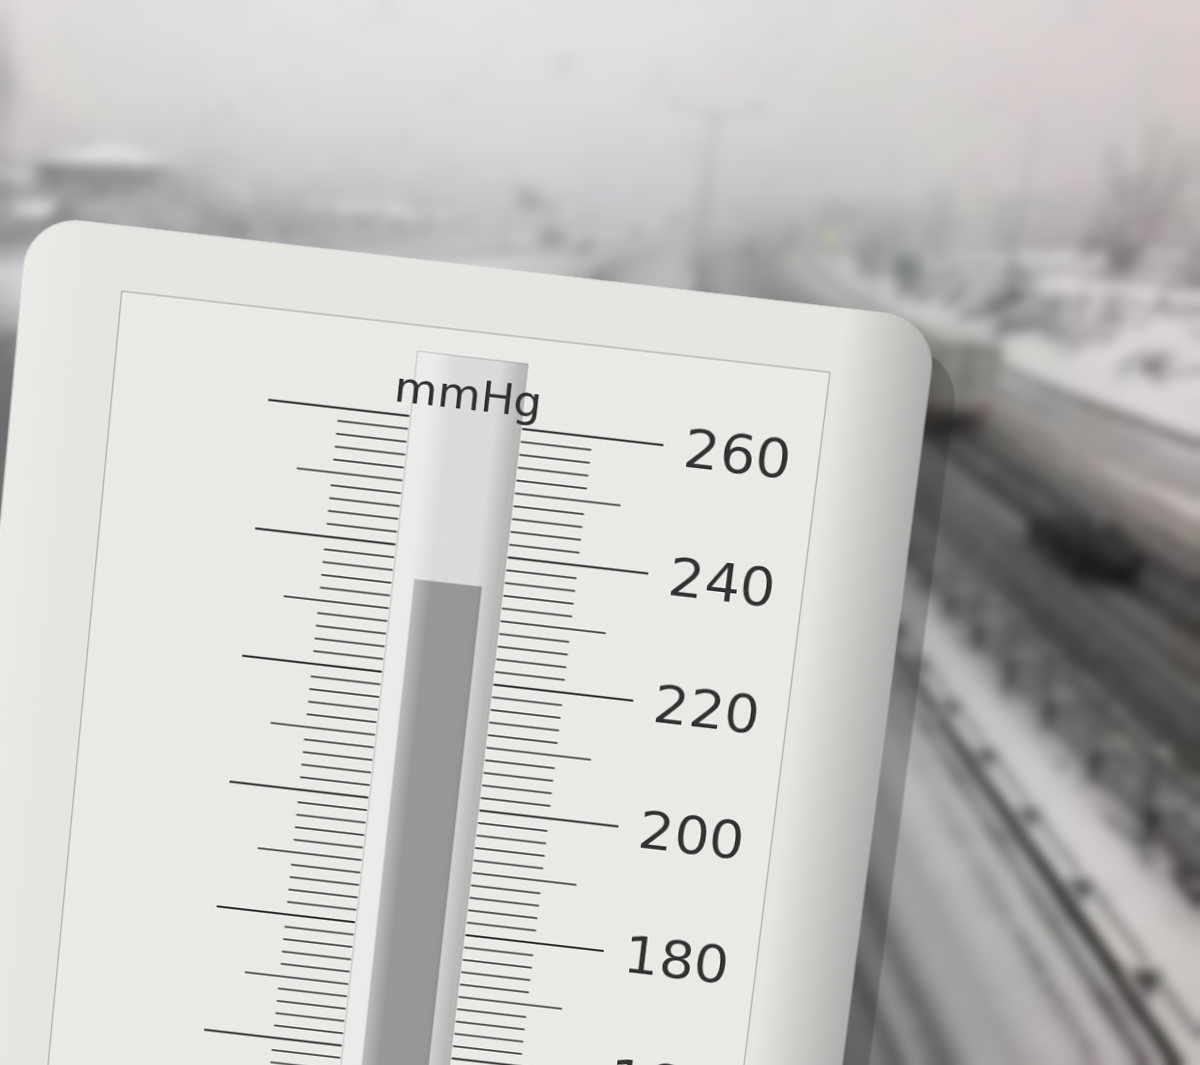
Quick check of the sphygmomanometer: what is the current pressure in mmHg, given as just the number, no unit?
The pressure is 235
